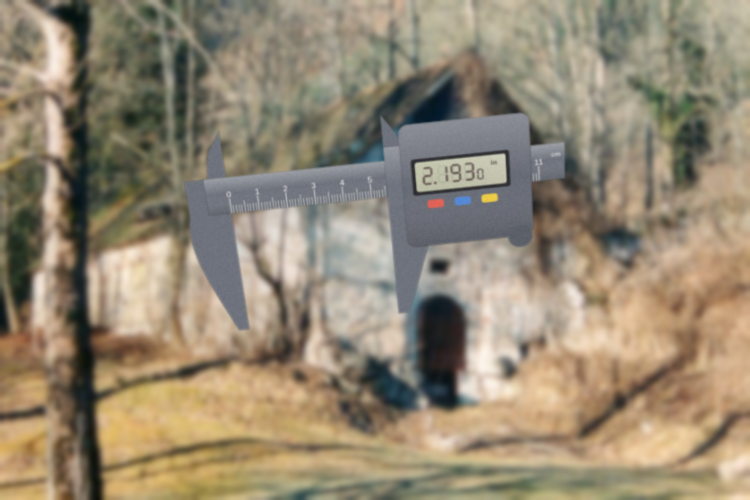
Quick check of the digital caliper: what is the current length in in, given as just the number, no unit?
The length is 2.1930
